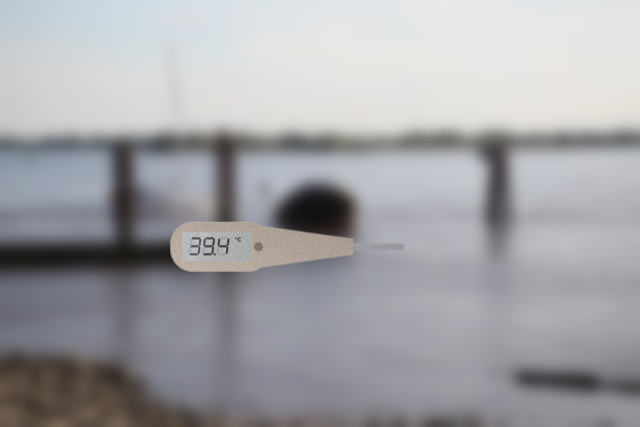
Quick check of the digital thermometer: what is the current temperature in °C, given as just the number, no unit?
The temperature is 39.4
